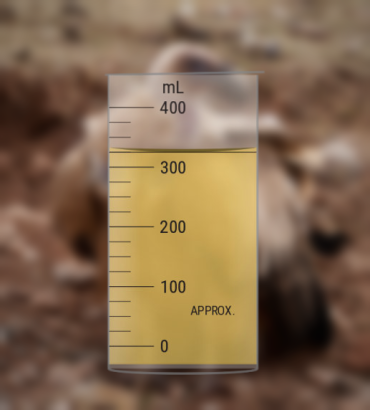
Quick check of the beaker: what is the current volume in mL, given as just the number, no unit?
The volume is 325
